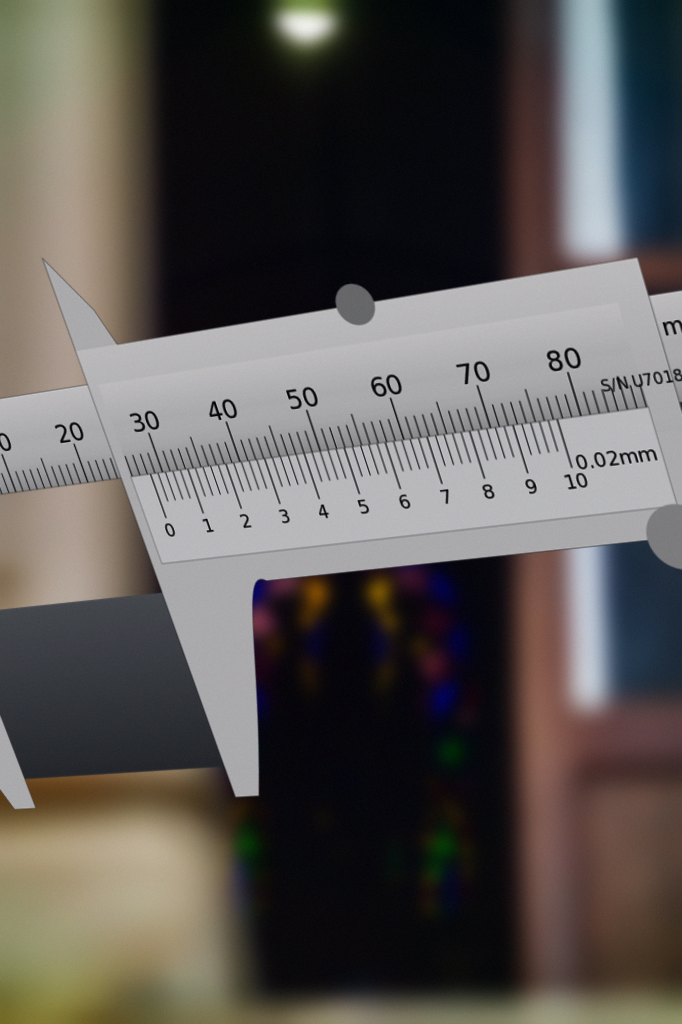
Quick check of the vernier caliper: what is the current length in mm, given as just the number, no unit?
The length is 28.4
